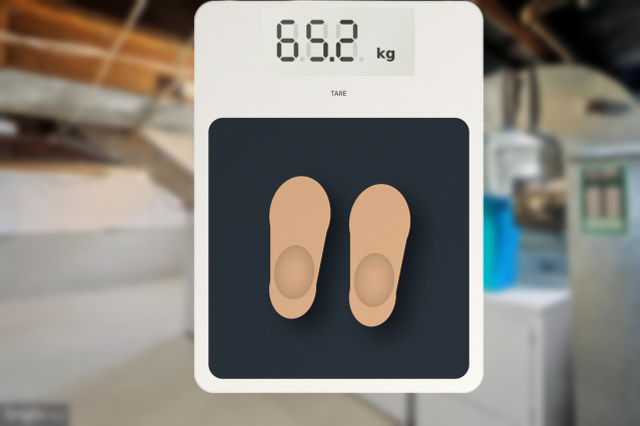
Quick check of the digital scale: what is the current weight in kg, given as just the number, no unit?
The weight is 65.2
